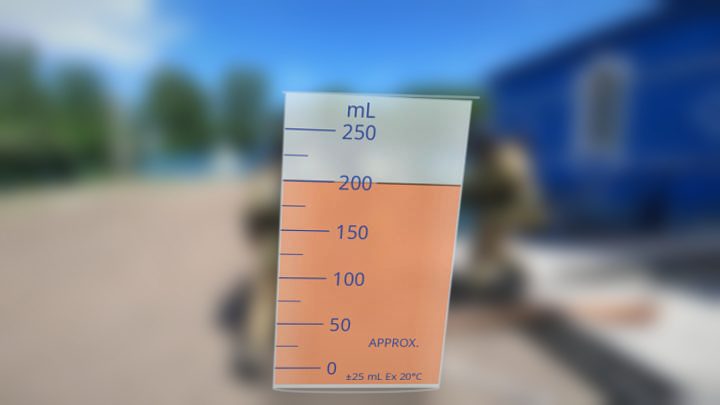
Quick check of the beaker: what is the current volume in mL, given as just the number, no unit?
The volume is 200
